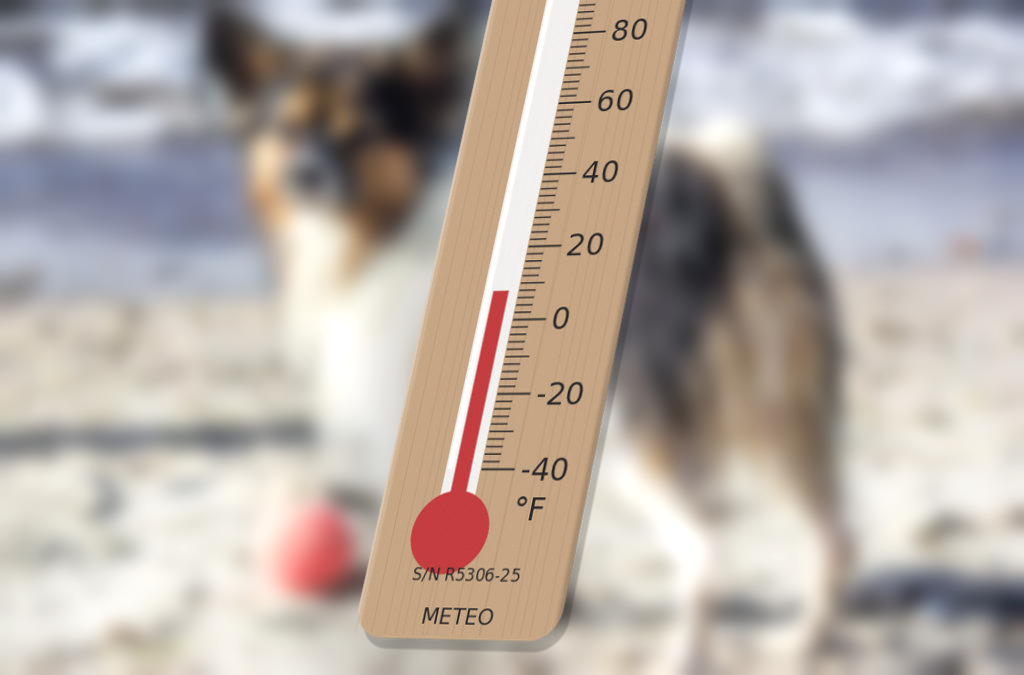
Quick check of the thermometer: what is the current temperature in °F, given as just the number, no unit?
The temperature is 8
